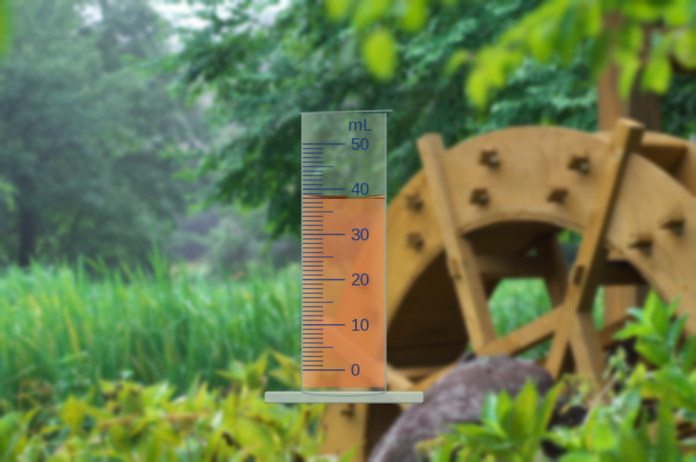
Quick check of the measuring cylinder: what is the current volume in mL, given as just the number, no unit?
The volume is 38
